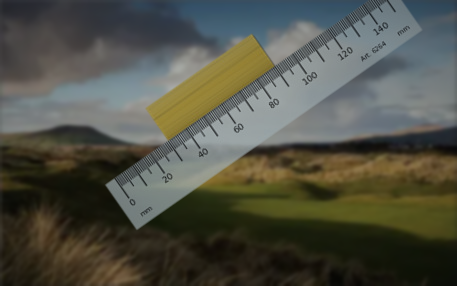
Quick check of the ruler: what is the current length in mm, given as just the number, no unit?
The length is 60
